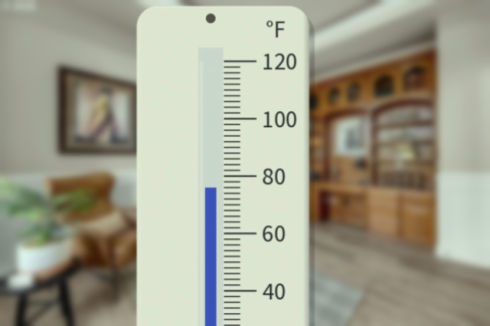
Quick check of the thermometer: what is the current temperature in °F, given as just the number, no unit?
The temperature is 76
